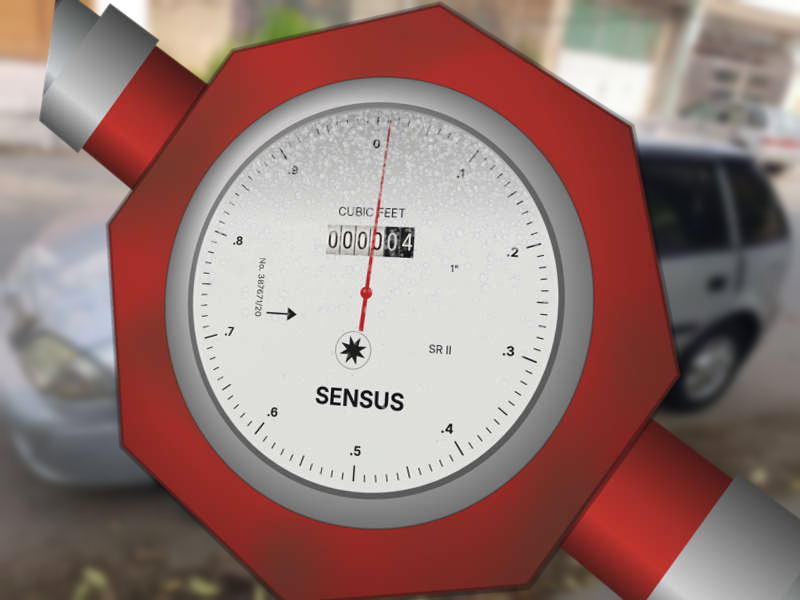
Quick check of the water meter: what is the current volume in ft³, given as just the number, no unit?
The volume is 4.01
